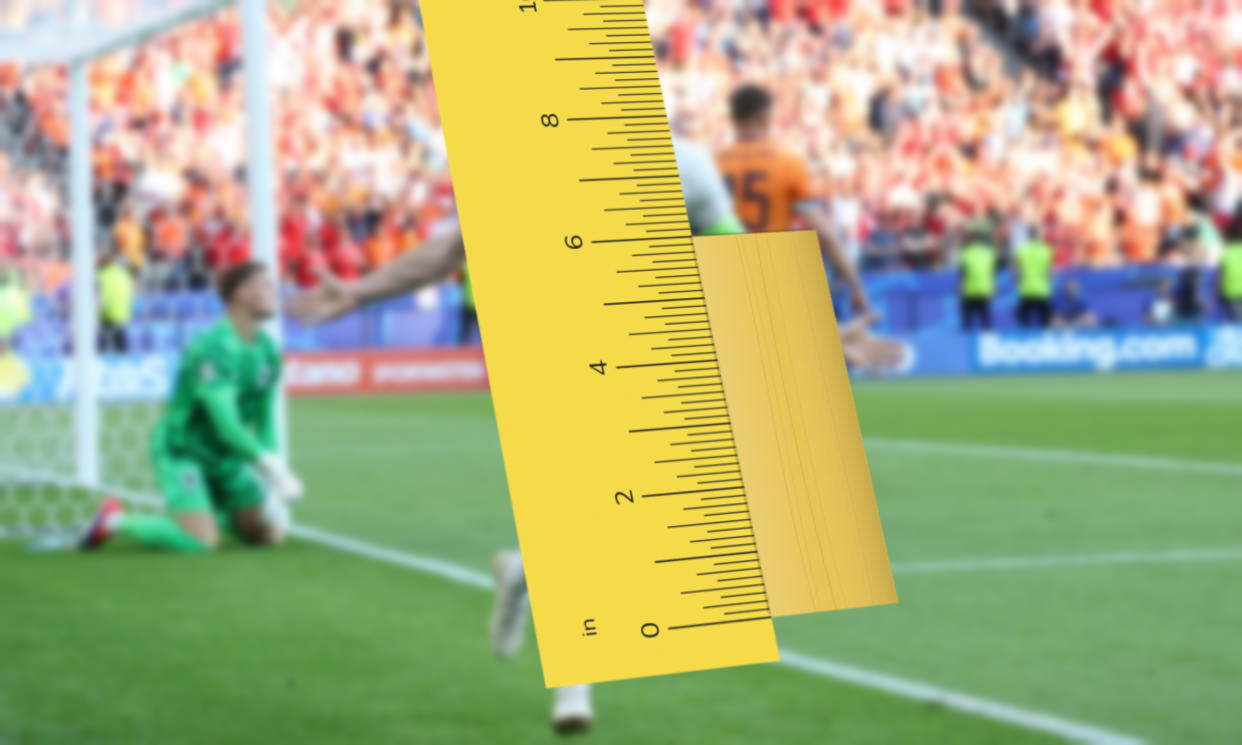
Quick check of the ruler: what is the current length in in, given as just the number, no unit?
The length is 6
